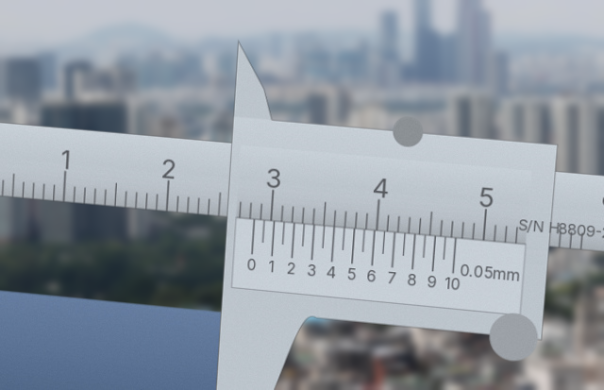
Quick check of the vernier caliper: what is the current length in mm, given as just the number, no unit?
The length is 28.4
